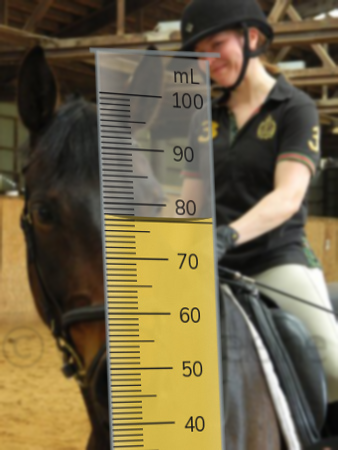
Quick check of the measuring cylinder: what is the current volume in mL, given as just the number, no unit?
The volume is 77
